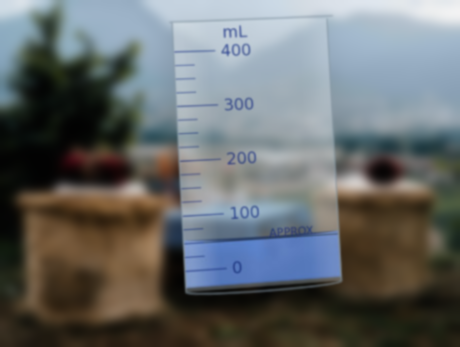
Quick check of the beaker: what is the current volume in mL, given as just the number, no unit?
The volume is 50
